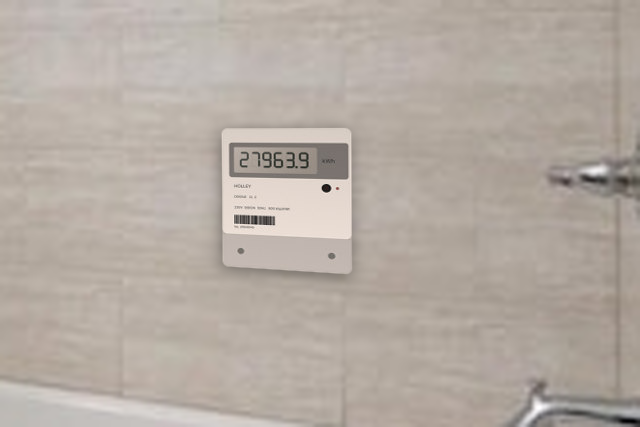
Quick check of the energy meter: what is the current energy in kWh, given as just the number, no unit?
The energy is 27963.9
